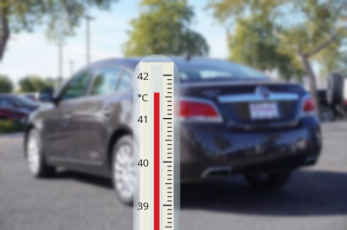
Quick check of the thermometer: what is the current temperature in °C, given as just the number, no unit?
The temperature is 41.6
